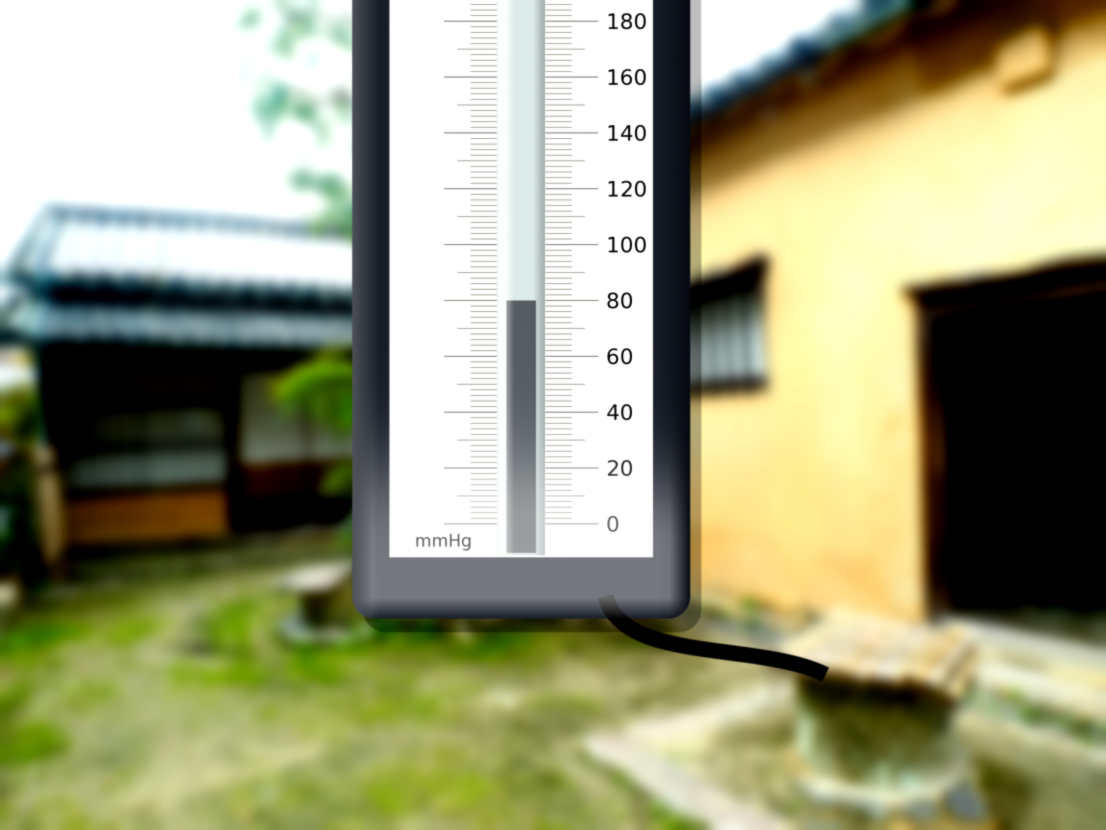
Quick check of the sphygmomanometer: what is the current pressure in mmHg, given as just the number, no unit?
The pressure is 80
